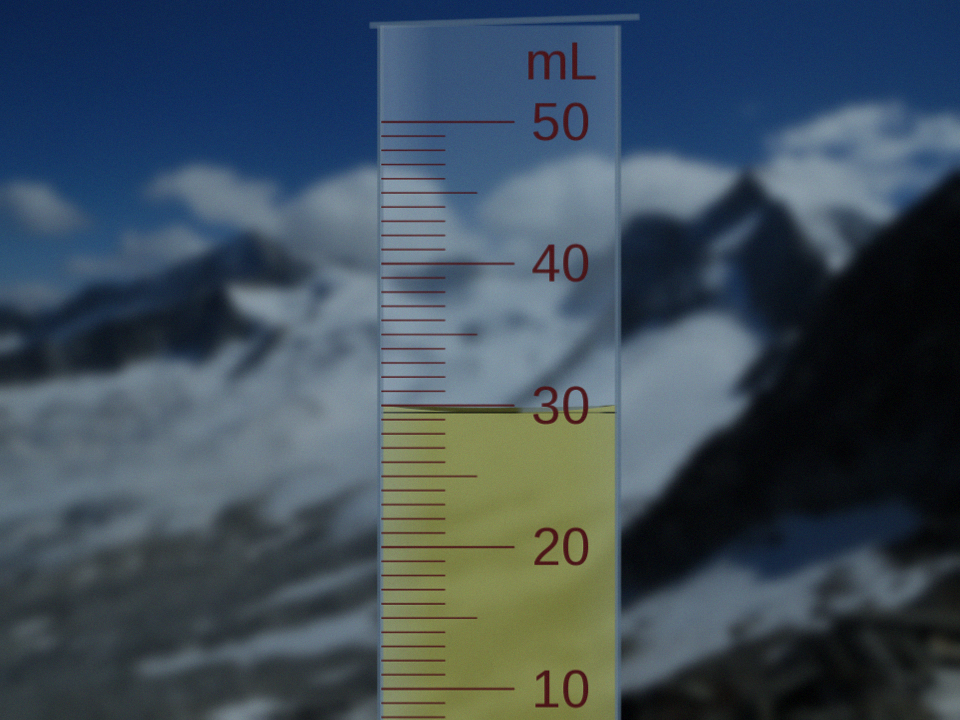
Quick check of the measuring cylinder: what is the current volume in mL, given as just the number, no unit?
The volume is 29.5
